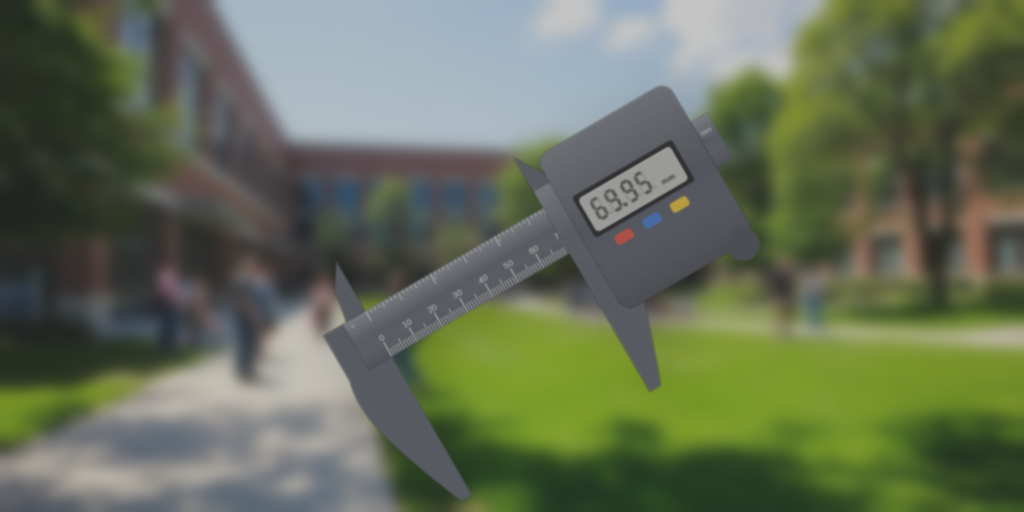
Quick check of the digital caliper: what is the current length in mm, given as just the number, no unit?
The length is 69.95
